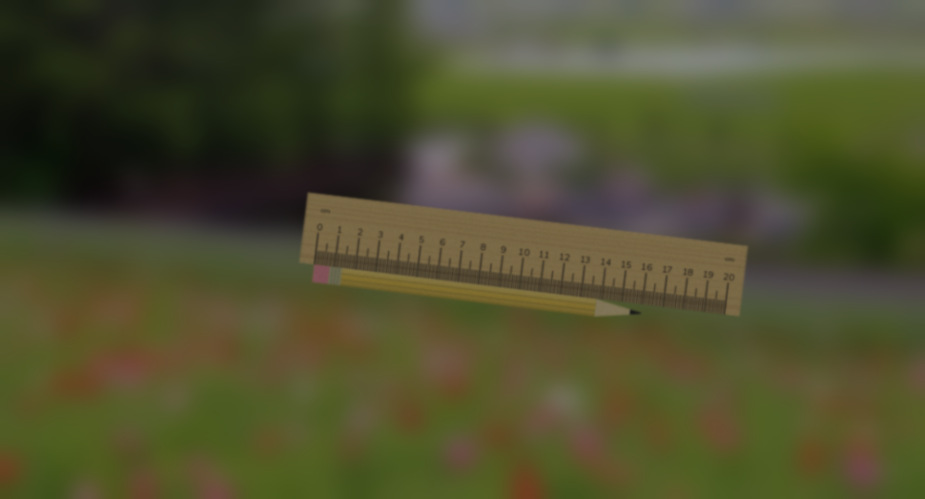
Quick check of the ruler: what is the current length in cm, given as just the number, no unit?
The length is 16
